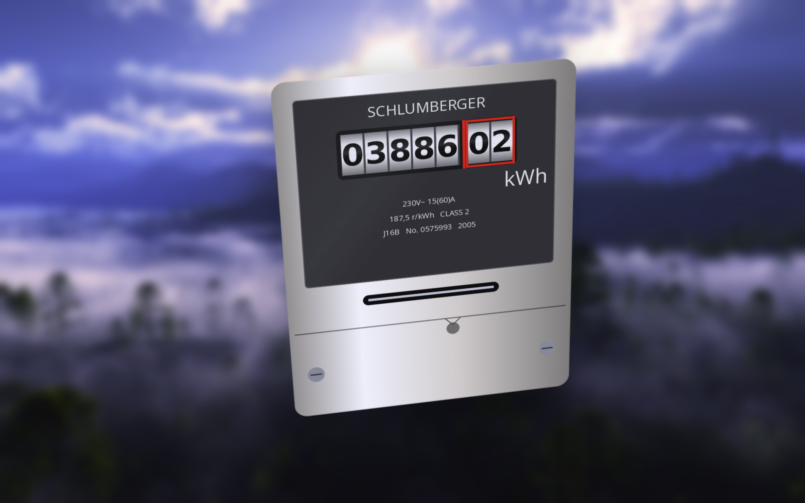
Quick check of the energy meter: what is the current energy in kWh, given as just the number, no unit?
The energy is 3886.02
